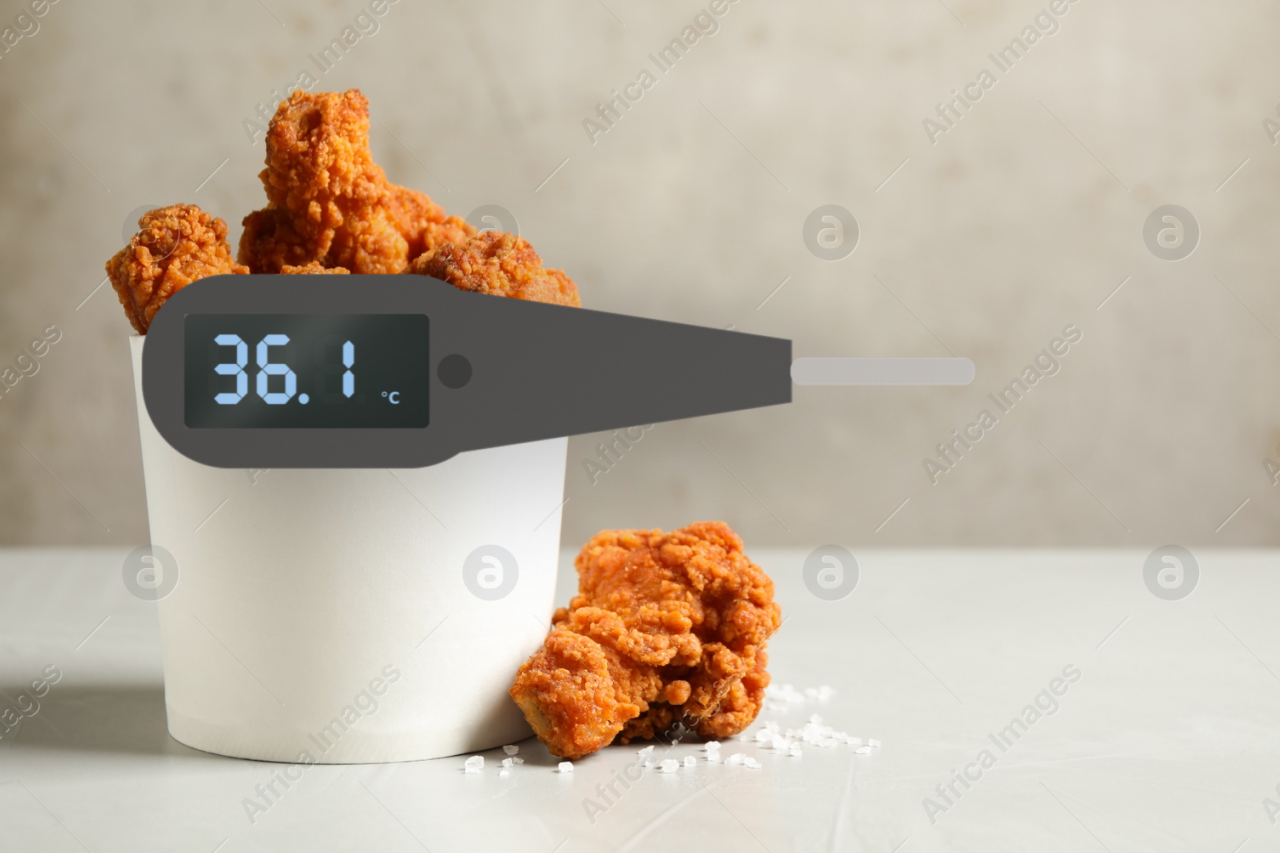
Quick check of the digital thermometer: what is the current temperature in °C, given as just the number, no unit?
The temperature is 36.1
